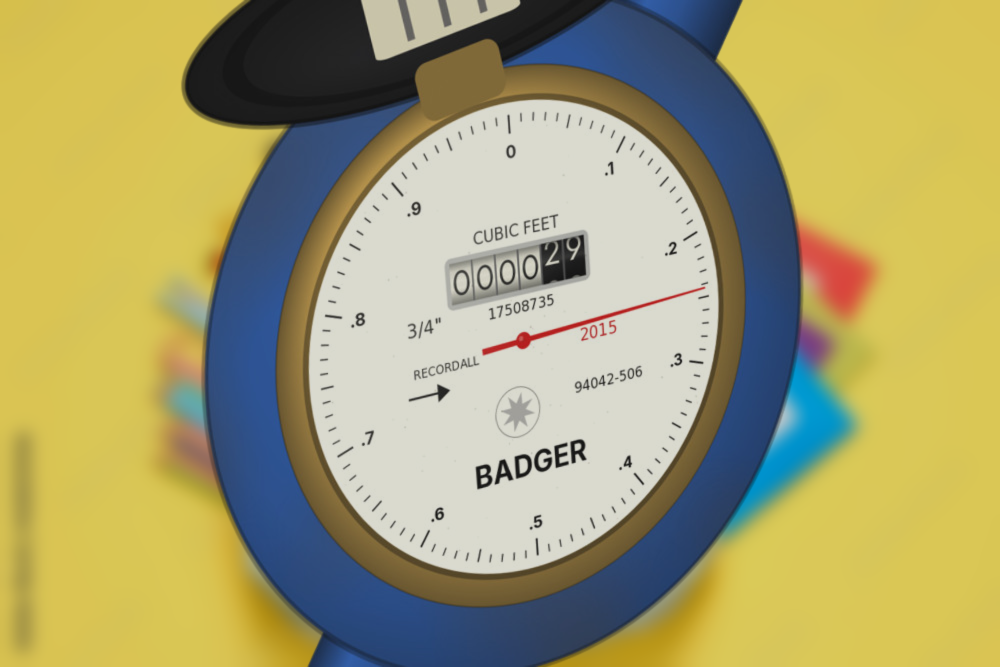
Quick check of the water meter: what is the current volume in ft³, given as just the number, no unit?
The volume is 29.24
